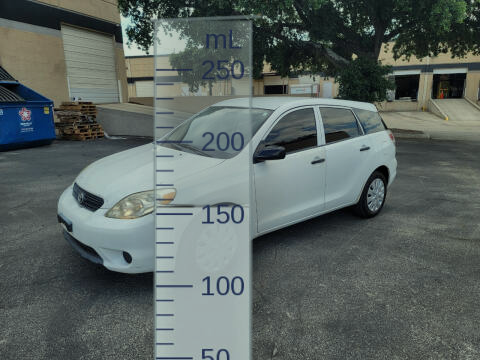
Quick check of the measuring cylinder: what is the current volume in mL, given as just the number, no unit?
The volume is 155
